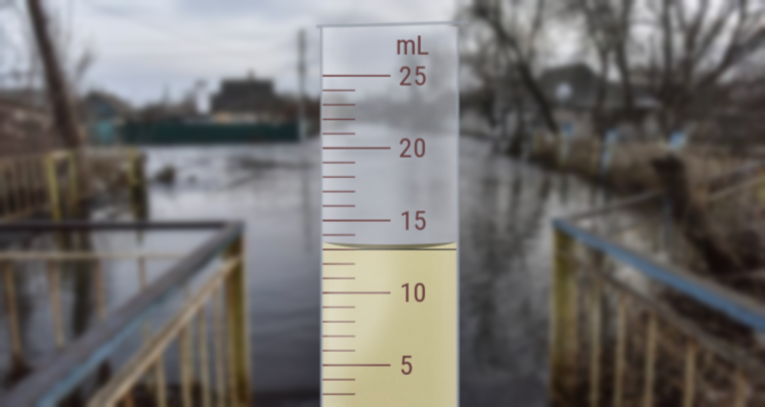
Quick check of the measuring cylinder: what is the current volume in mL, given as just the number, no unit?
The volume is 13
